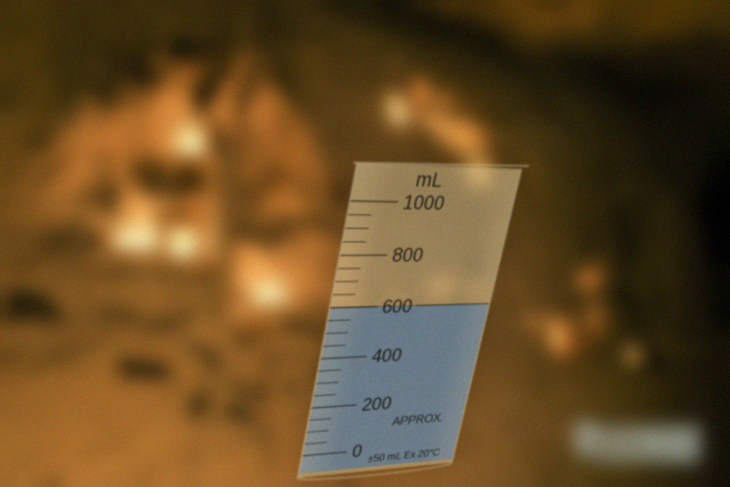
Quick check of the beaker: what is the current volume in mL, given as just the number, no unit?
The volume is 600
